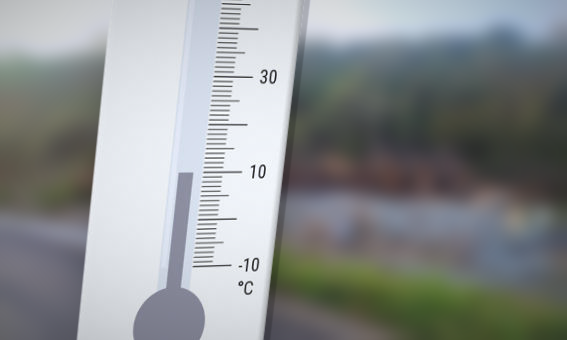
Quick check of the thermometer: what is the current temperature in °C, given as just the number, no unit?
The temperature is 10
